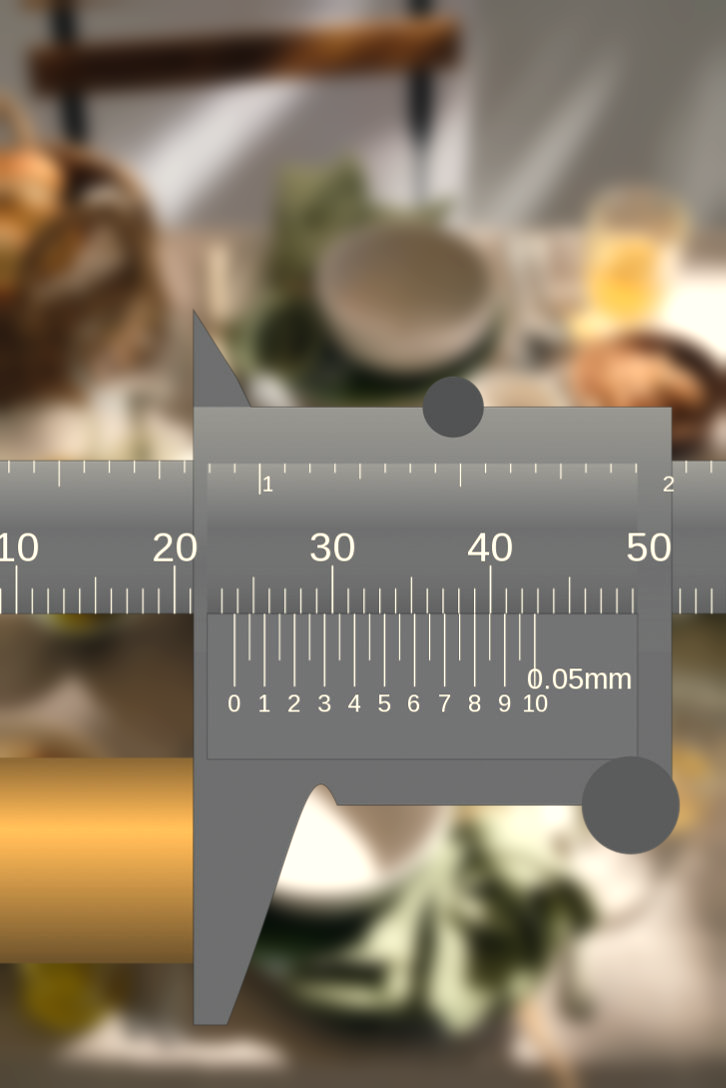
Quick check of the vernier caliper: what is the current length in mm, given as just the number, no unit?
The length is 23.8
